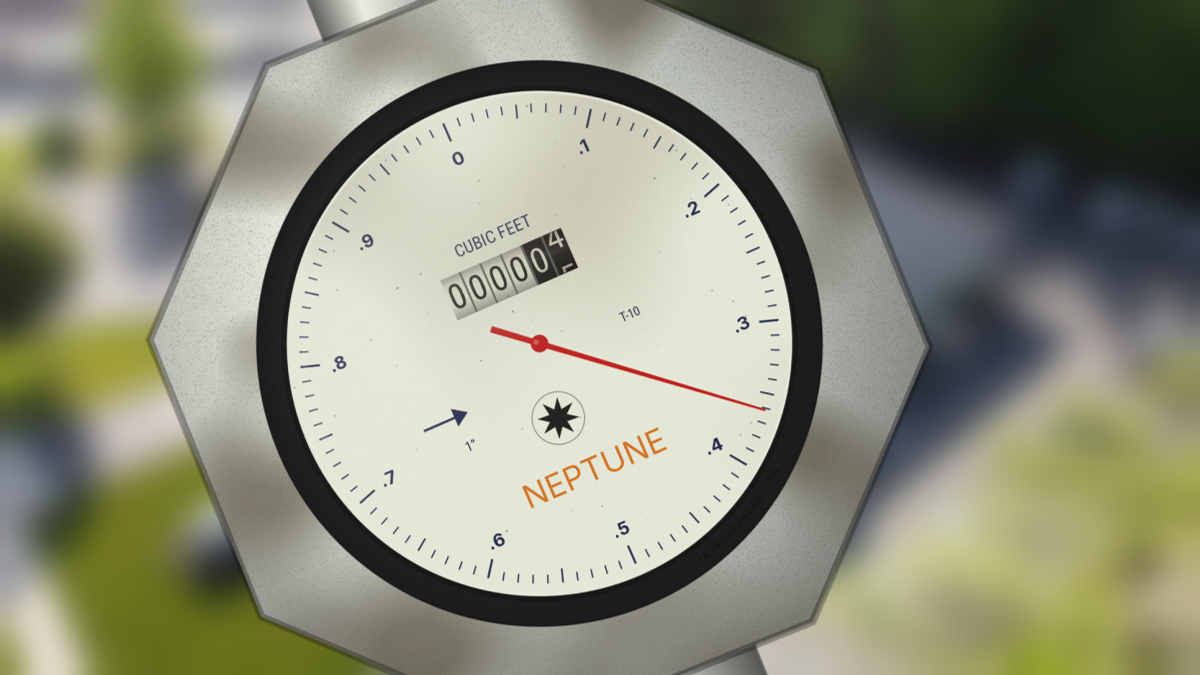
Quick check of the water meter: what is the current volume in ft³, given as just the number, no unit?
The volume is 4.36
